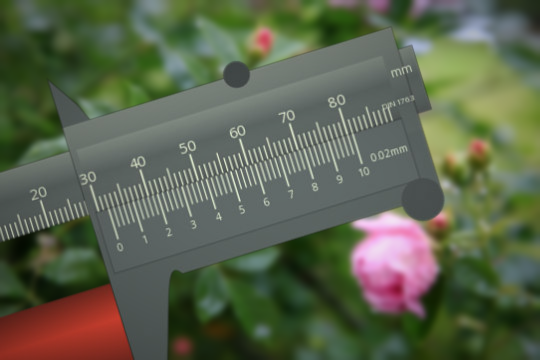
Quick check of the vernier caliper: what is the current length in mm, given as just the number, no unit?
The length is 32.0
